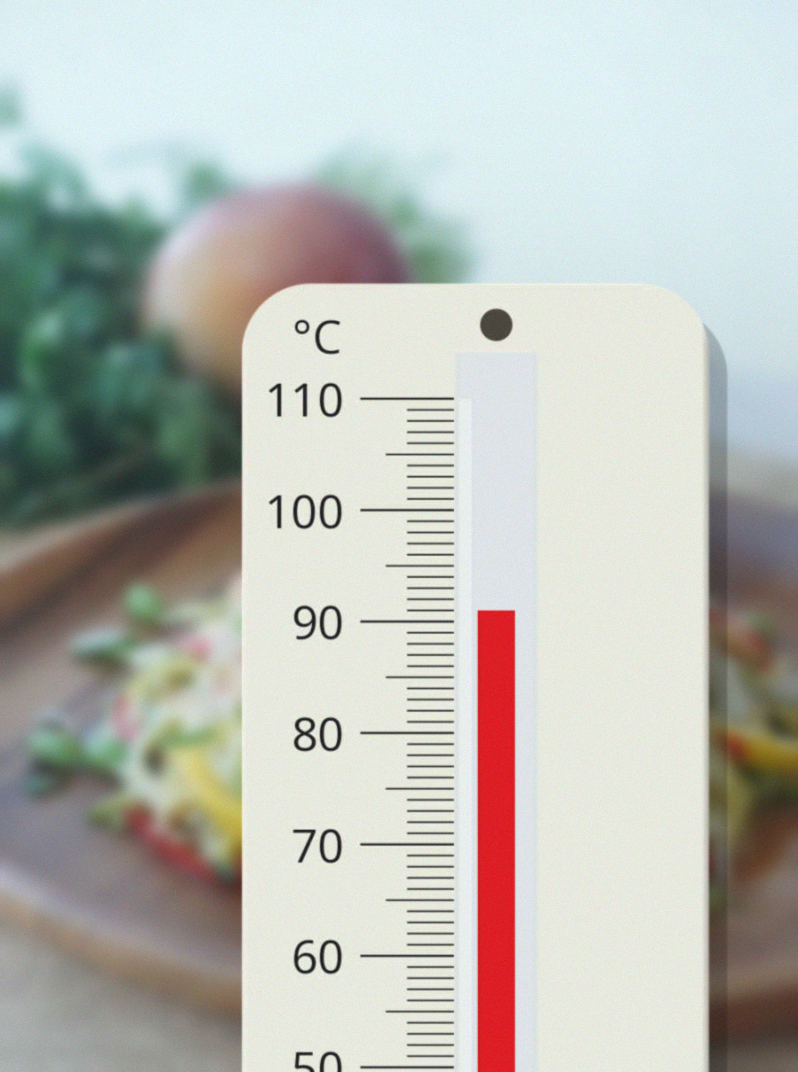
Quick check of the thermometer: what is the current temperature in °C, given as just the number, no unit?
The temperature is 91
